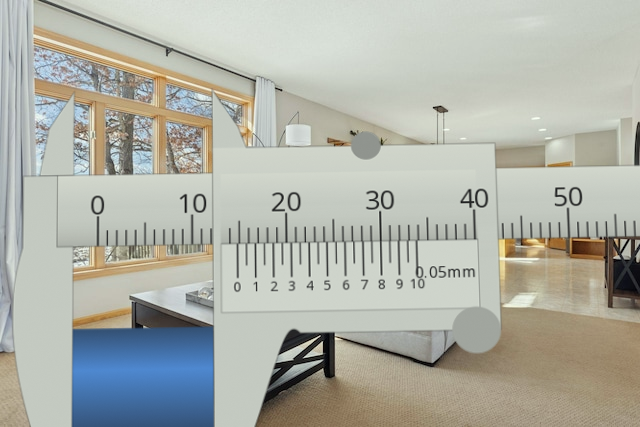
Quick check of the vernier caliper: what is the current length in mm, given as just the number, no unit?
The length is 14.8
